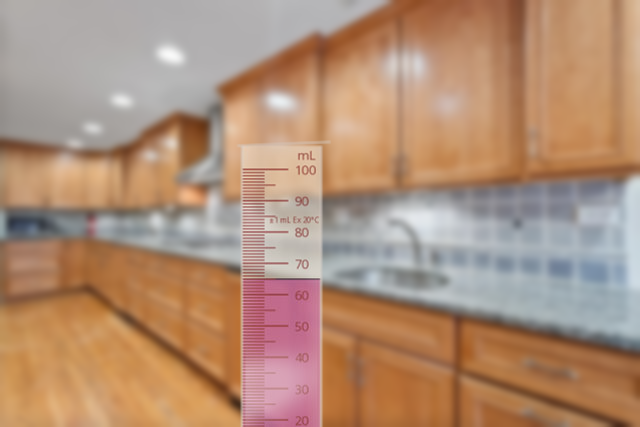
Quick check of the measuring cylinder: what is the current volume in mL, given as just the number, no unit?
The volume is 65
